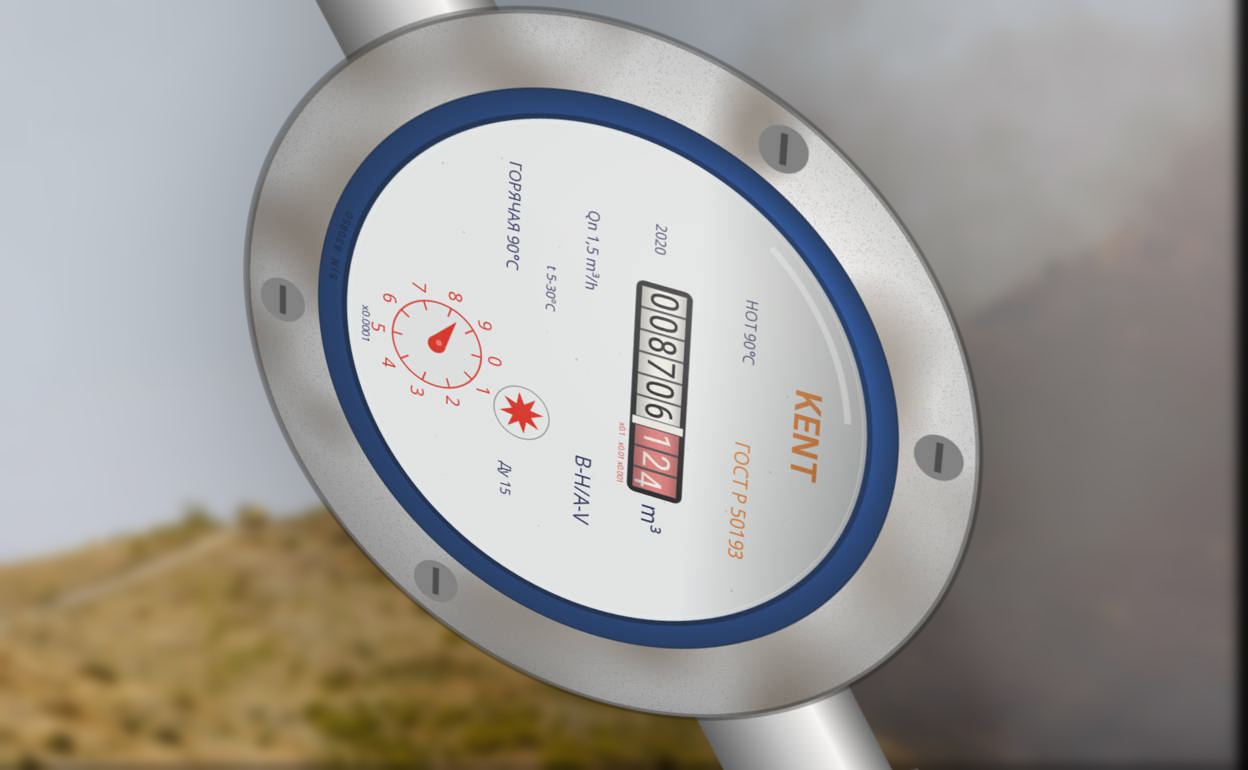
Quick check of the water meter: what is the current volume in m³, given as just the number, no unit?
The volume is 8706.1238
